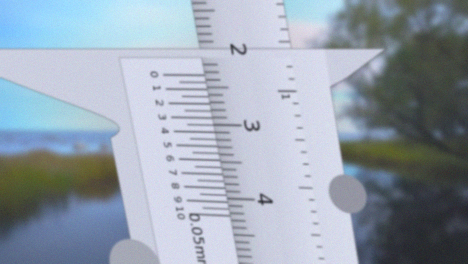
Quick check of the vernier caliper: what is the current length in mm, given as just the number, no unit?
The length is 23.4
